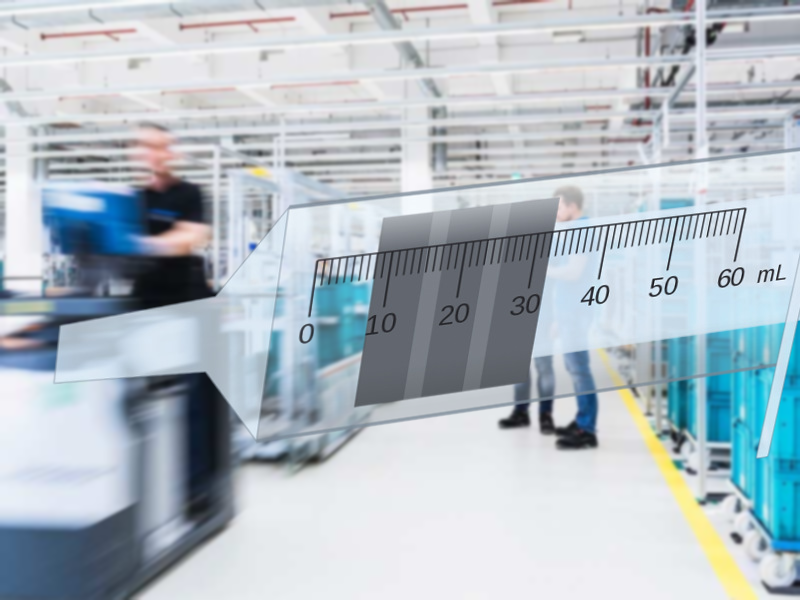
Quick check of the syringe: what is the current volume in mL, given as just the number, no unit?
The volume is 8
